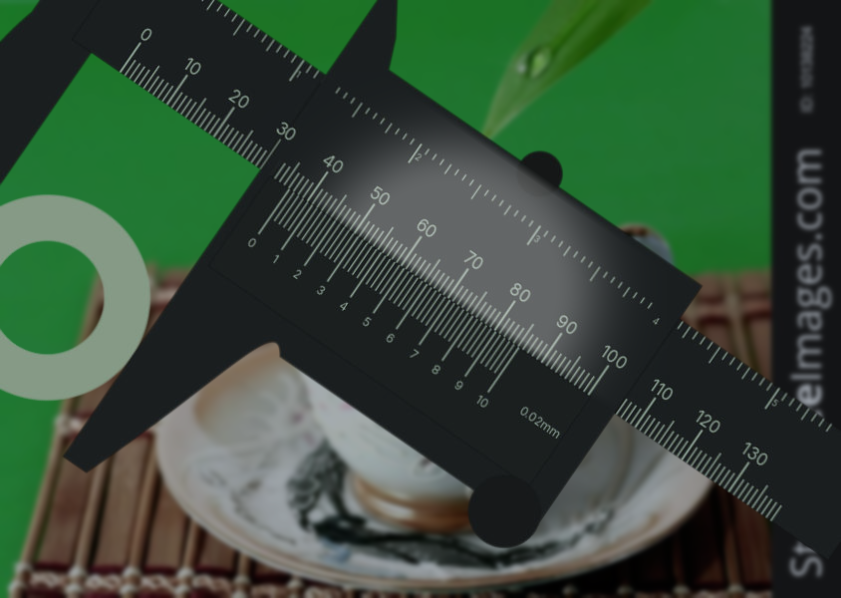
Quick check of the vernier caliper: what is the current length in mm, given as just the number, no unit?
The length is 36.2
